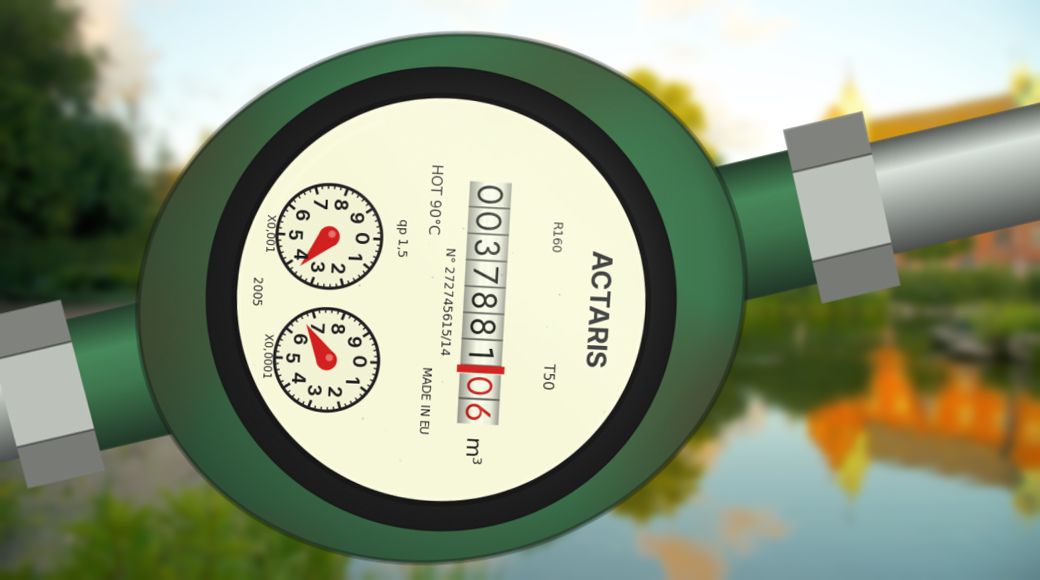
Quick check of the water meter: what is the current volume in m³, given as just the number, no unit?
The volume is 37881.0636
